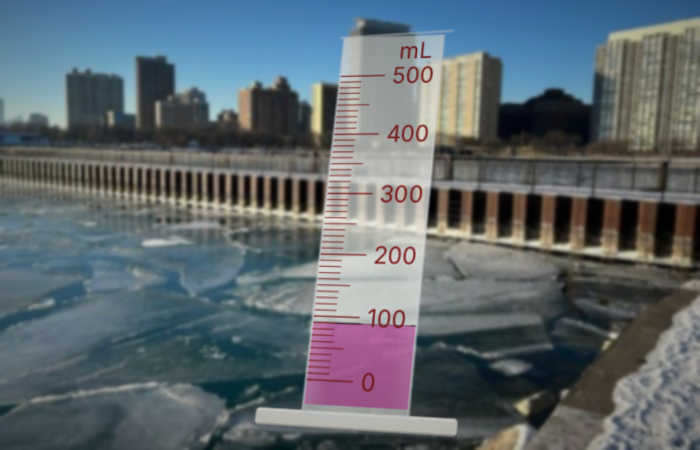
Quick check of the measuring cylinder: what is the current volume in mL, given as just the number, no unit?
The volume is 90
